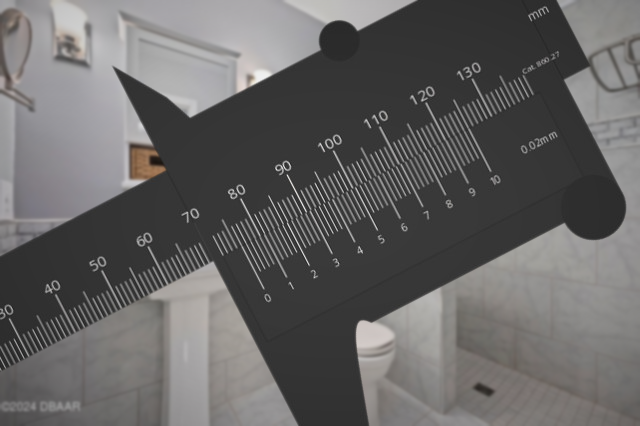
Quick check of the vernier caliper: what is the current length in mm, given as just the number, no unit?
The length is 76.0
